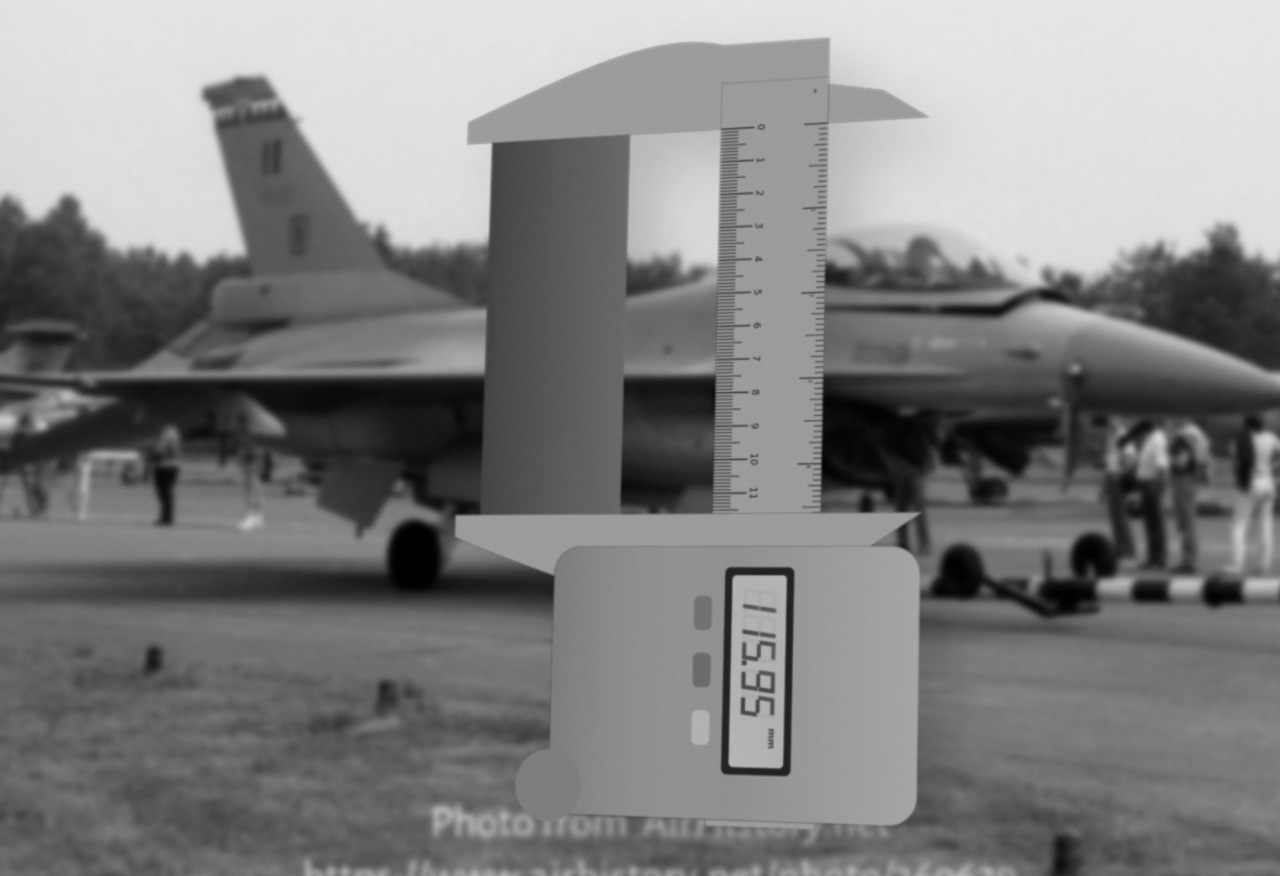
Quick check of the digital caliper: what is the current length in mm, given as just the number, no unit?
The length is 115.95
